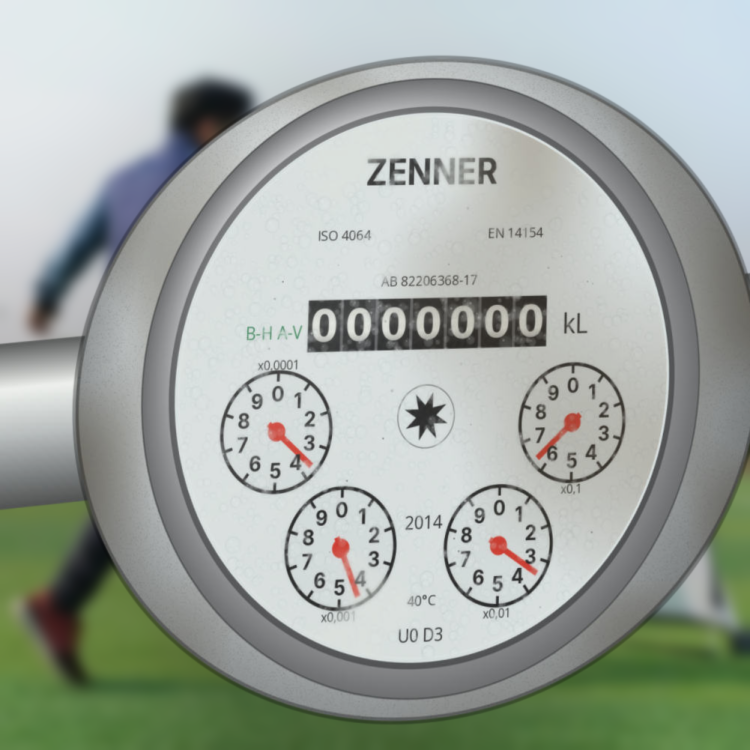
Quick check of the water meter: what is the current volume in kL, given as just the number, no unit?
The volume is 0.6343
